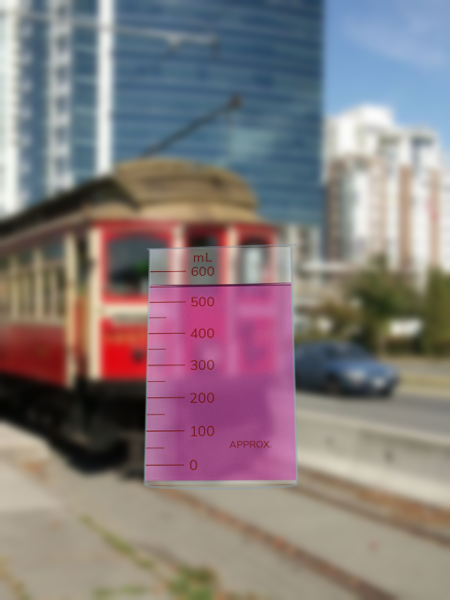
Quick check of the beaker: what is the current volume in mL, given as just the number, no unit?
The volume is 550
